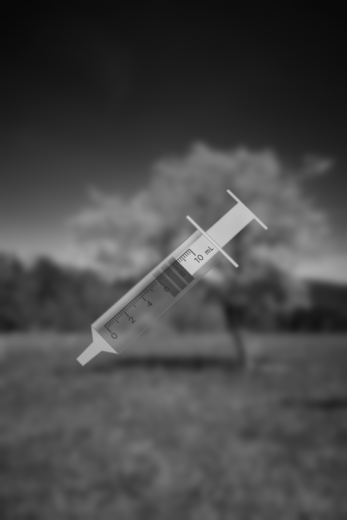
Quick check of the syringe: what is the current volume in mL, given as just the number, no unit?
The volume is 6
